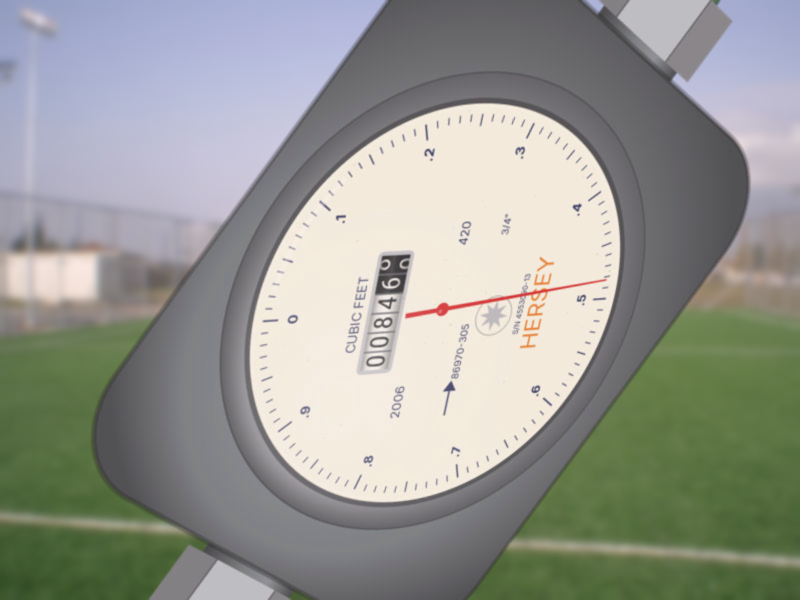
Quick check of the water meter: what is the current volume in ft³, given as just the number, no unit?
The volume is 8468.48
